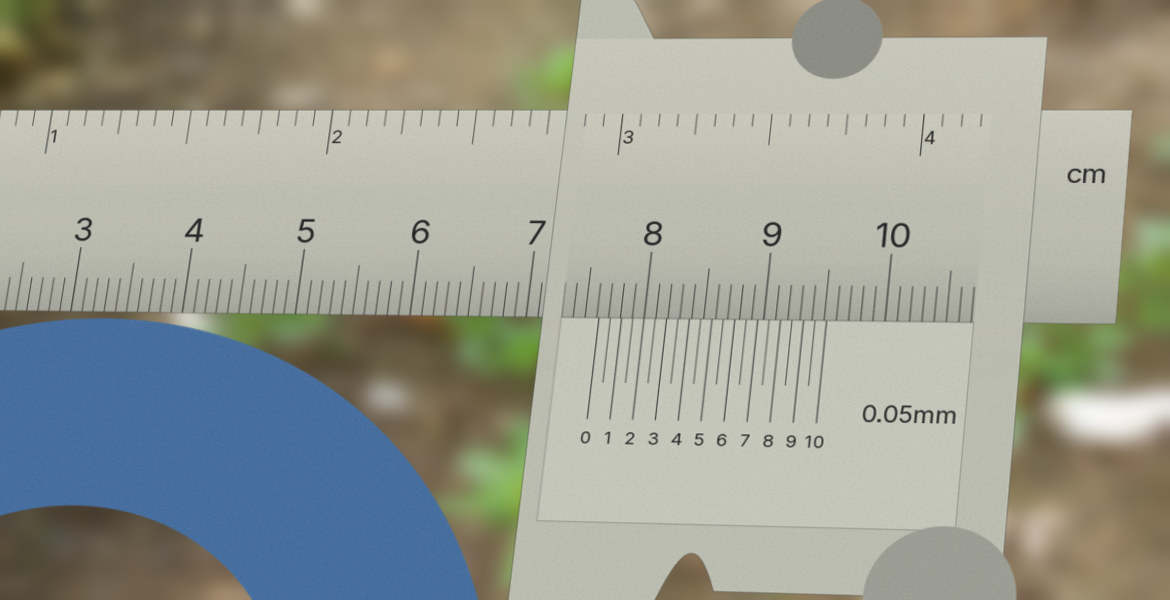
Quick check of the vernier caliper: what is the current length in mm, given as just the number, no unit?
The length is 76.2
